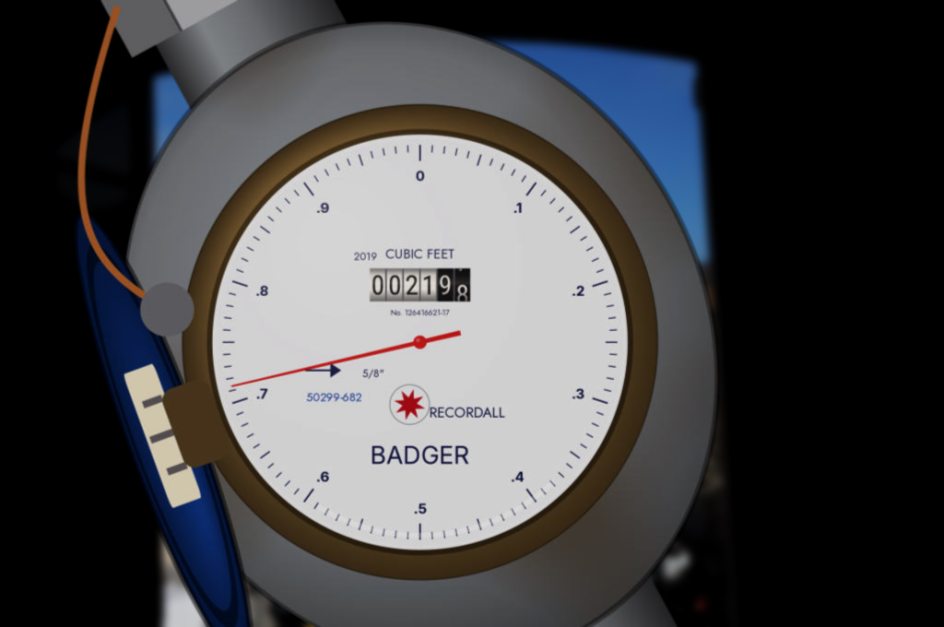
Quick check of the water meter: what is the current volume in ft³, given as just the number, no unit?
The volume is 2197.71
